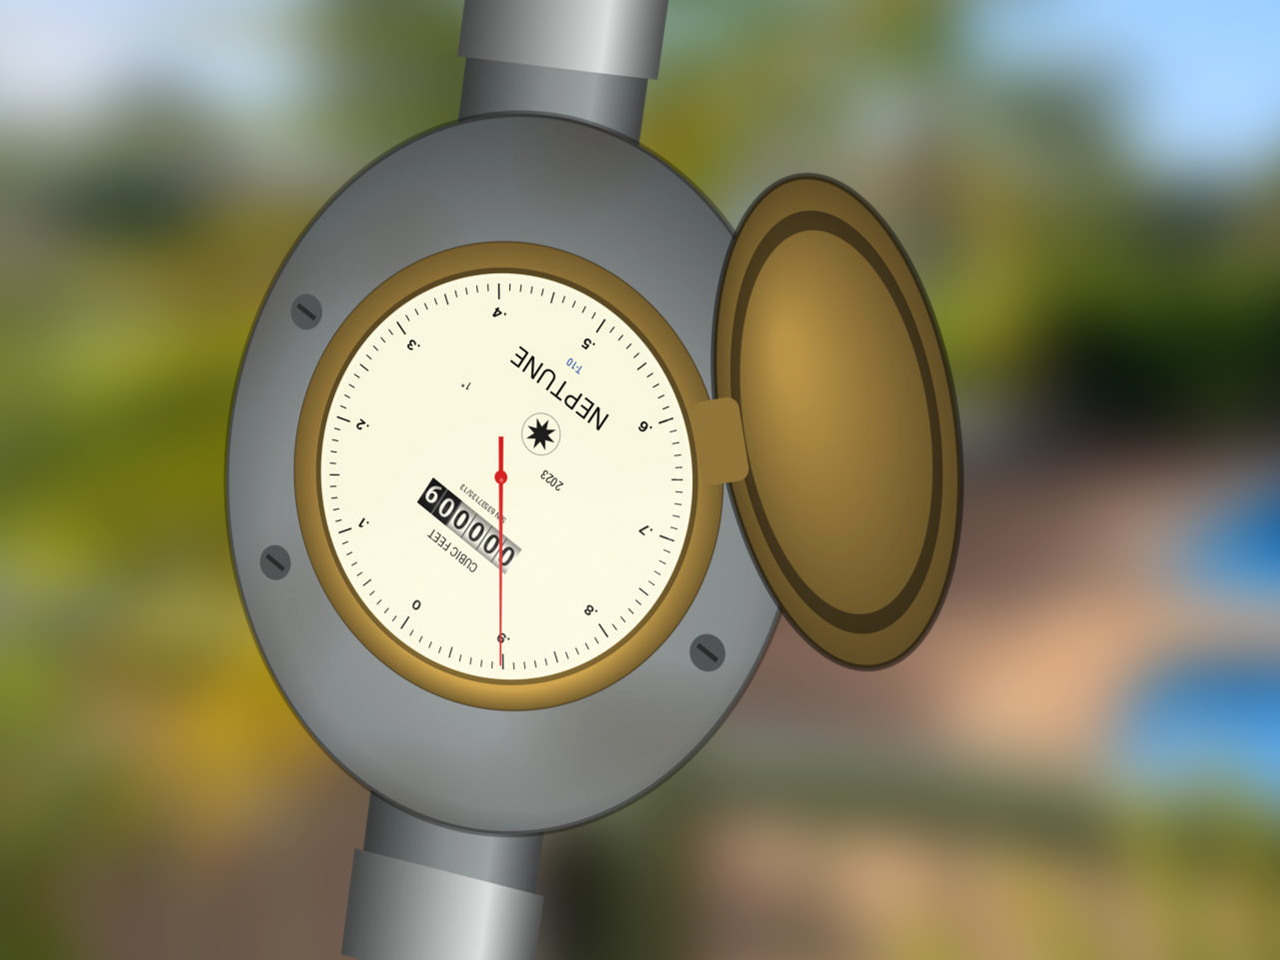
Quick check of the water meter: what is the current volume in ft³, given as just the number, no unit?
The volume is 8.90
